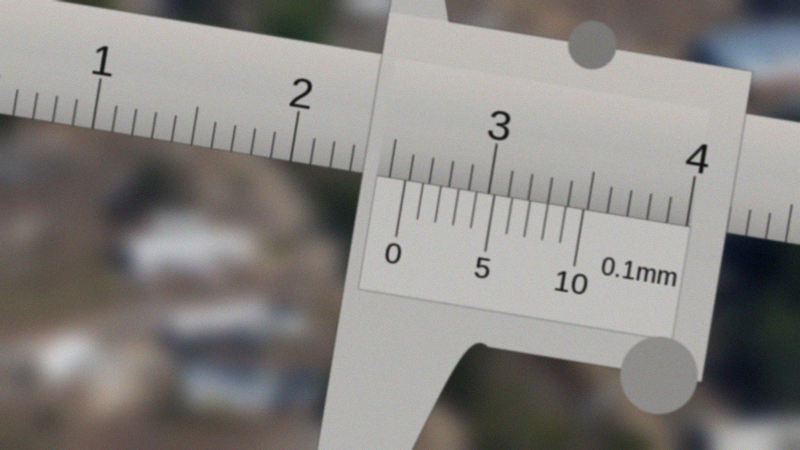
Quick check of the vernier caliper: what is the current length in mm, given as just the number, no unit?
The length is 25.8
